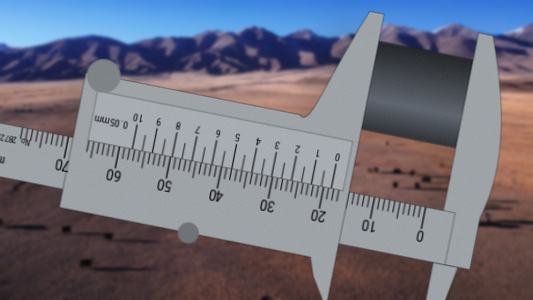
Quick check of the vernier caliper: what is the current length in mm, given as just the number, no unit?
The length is 18.5
